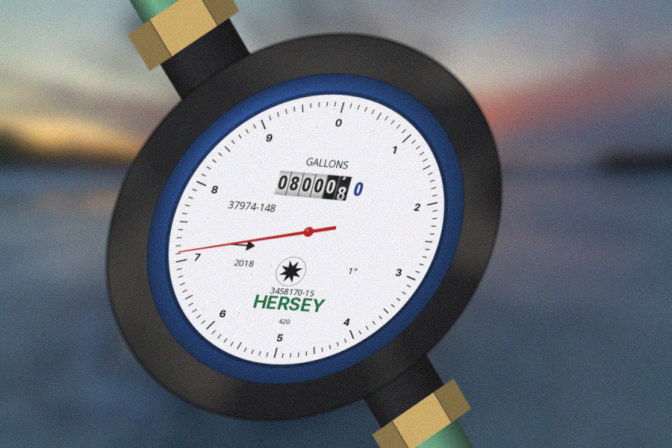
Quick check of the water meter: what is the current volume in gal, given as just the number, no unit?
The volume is 800077.1
